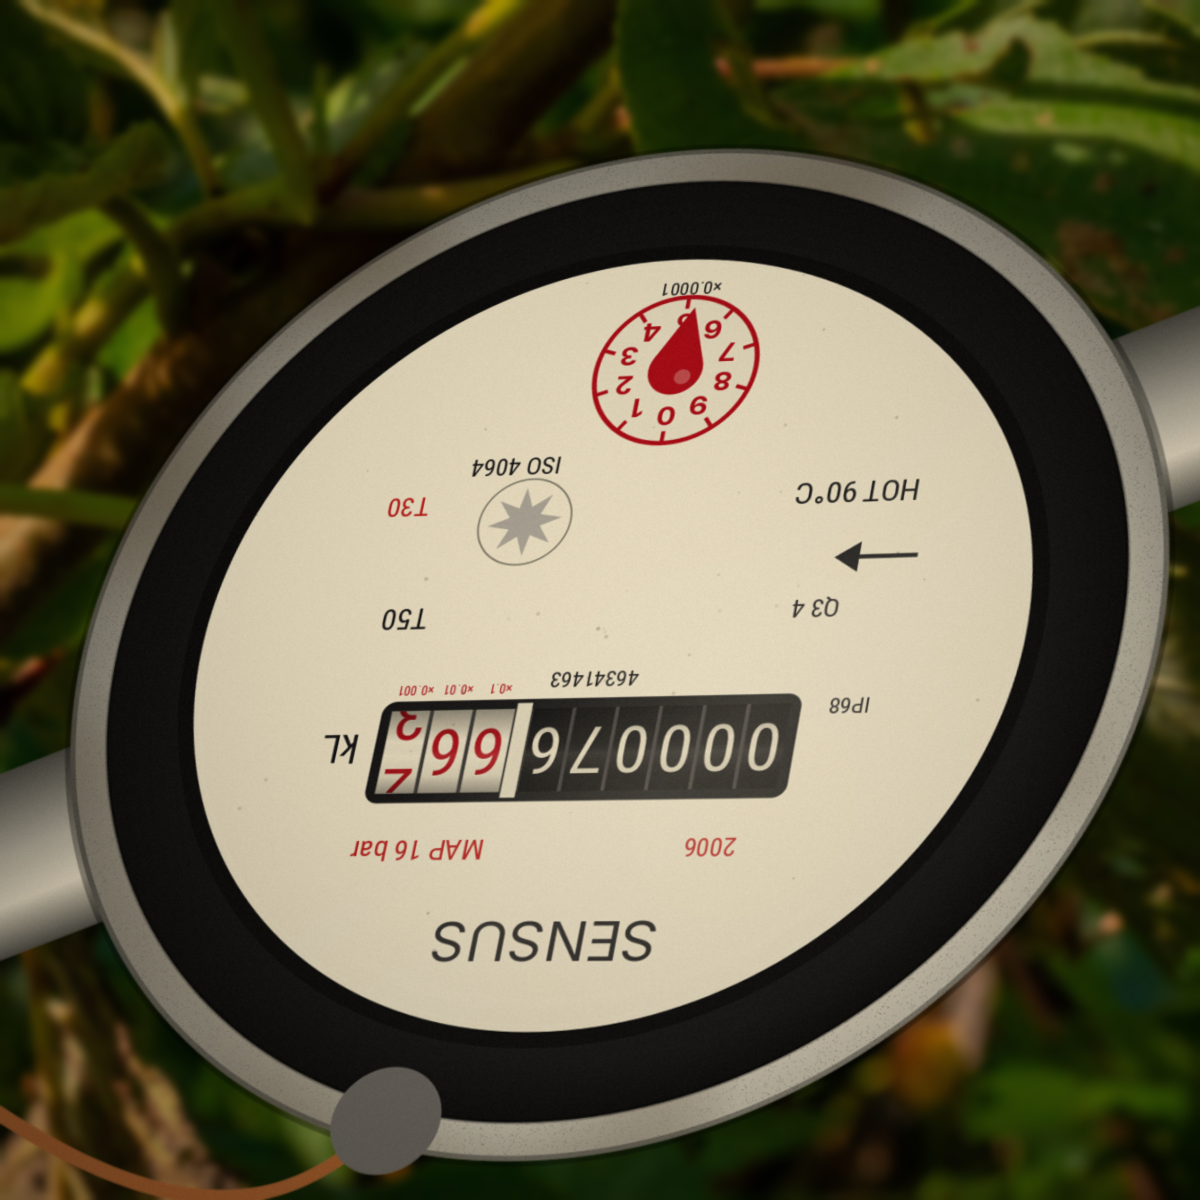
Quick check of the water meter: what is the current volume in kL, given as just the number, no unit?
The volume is 76.6625
